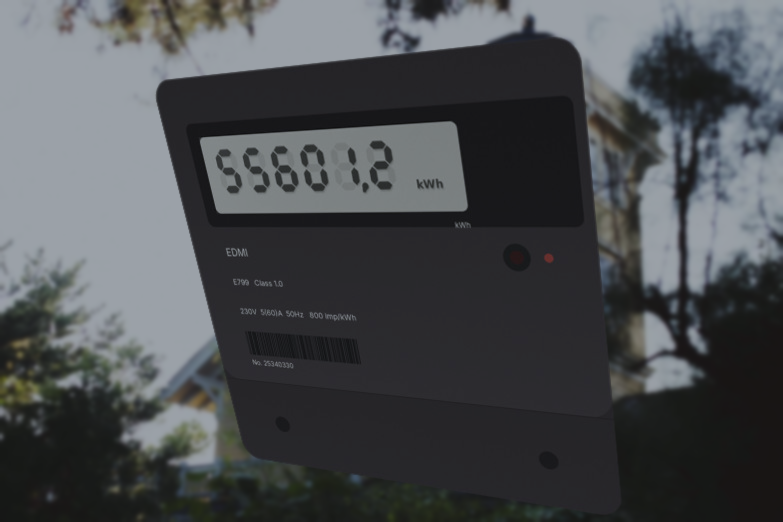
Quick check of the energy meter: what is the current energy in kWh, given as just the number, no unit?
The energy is 55601.2
